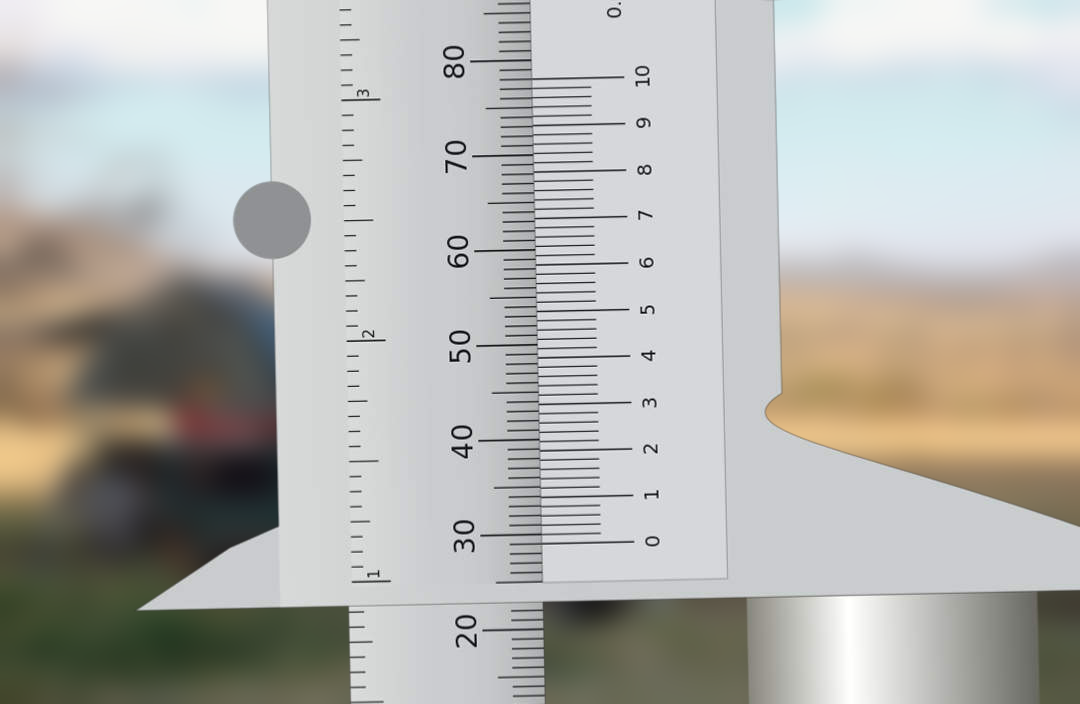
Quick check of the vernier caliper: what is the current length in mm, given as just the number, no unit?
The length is 29.0
